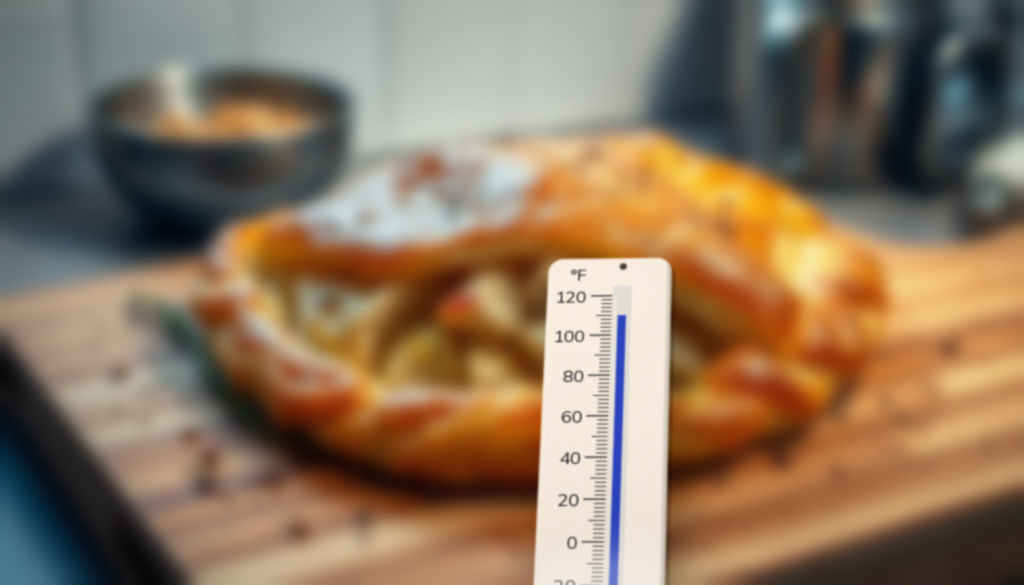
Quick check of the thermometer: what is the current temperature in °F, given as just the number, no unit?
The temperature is 110
